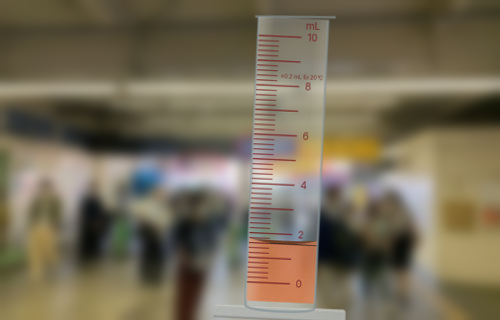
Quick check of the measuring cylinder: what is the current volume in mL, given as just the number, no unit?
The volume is 1.6
